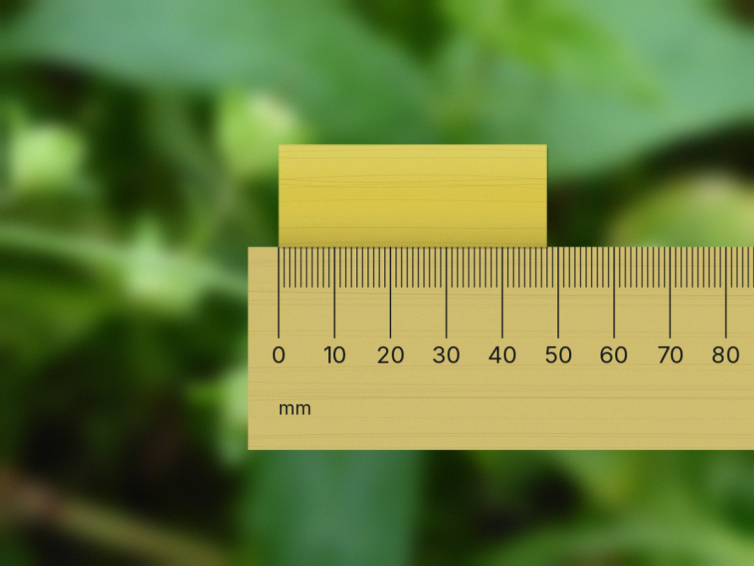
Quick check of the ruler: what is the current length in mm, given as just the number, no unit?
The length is 48
